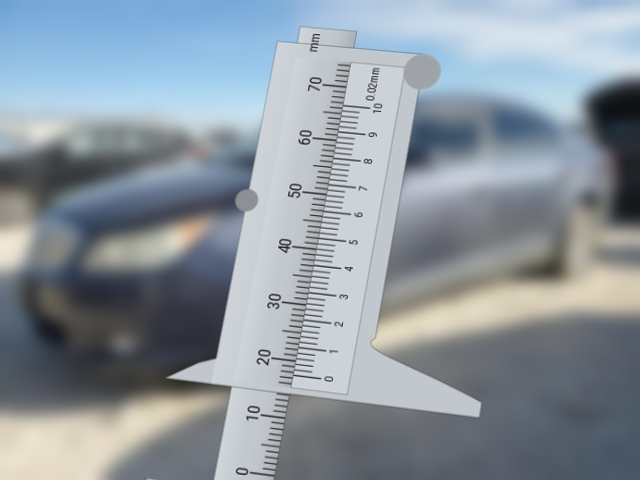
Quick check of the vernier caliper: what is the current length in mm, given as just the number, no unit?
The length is 17.5
